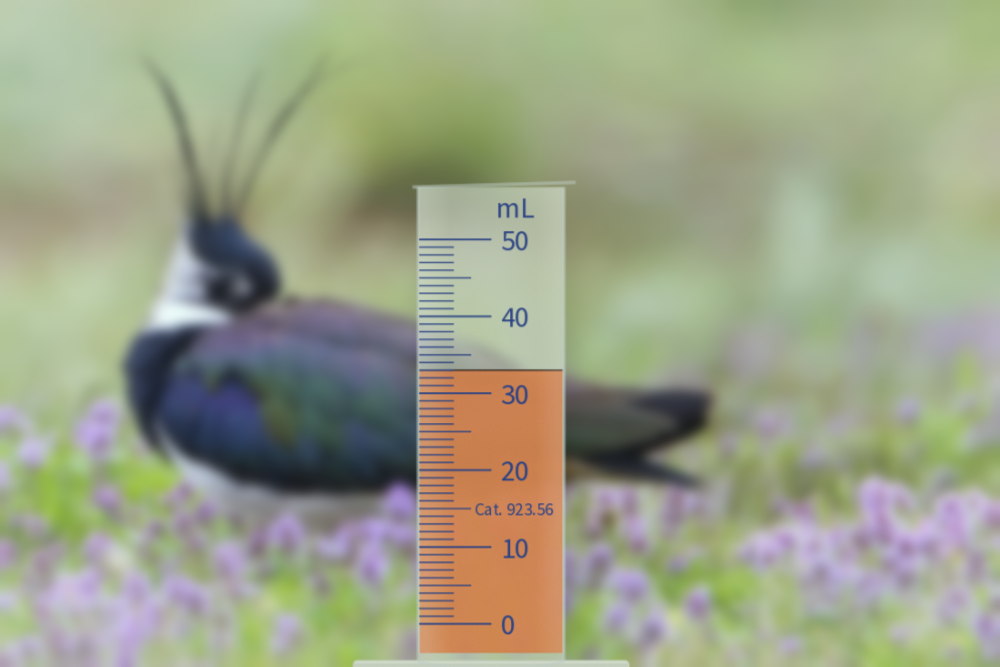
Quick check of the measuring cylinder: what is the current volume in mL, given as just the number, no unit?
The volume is 33
